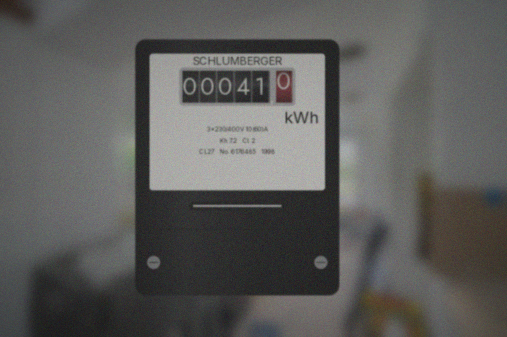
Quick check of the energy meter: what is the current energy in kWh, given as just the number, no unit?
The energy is 41.0
